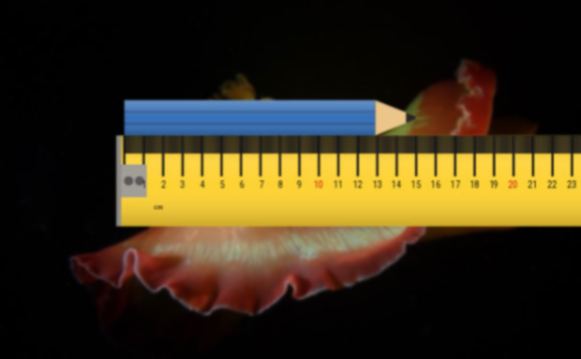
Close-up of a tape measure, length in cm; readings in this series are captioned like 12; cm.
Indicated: 15; cm
